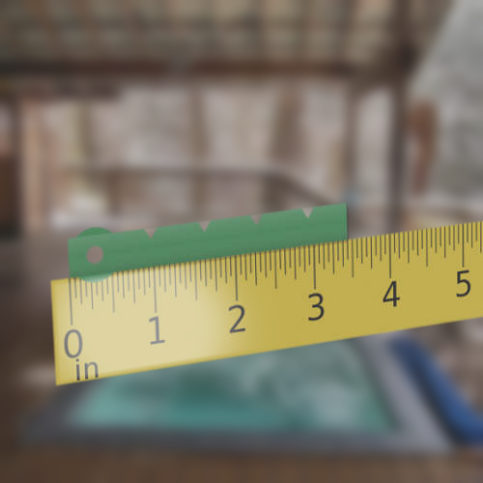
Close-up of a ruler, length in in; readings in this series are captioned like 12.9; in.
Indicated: 3.4375; in
